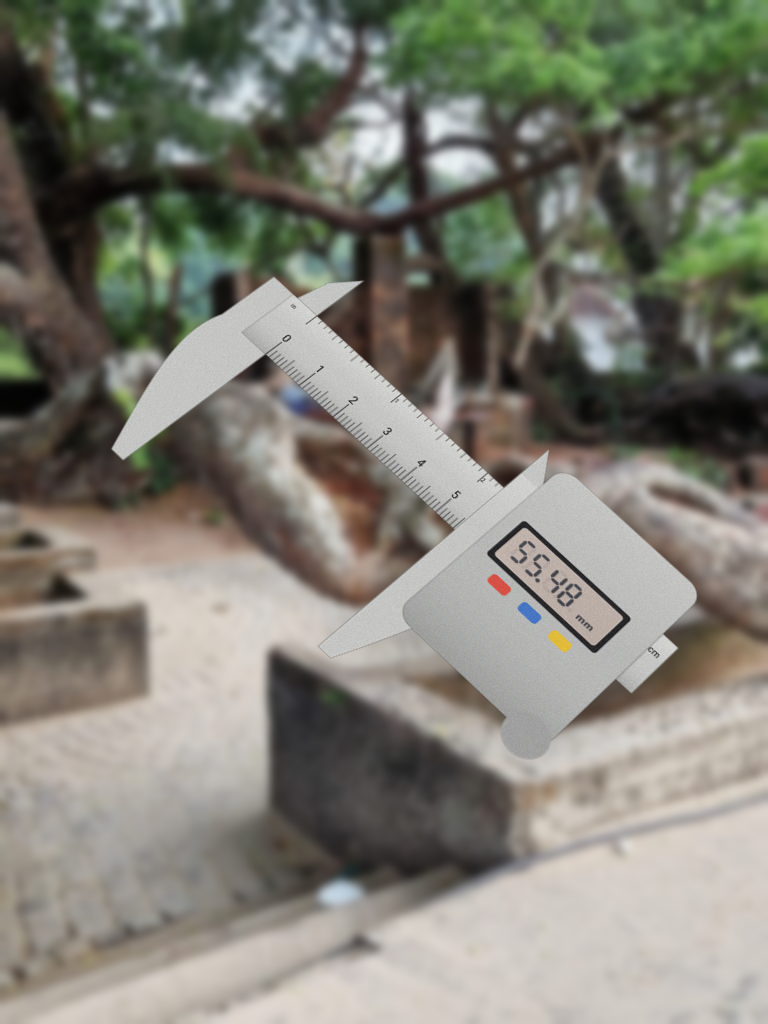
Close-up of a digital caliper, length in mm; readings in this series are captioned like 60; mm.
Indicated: 55.48; mm
